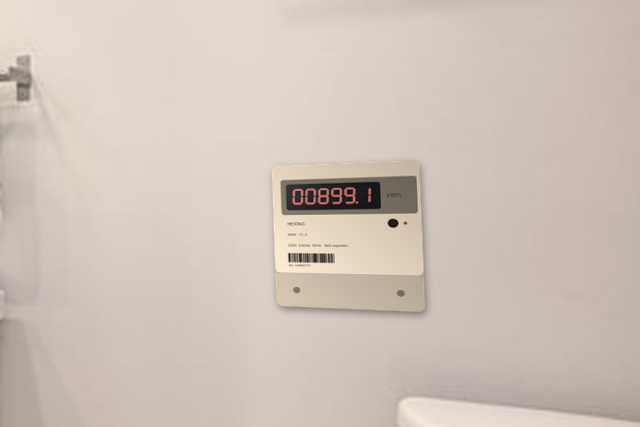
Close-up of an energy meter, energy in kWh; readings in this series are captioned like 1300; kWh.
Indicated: 899.1; kWh
